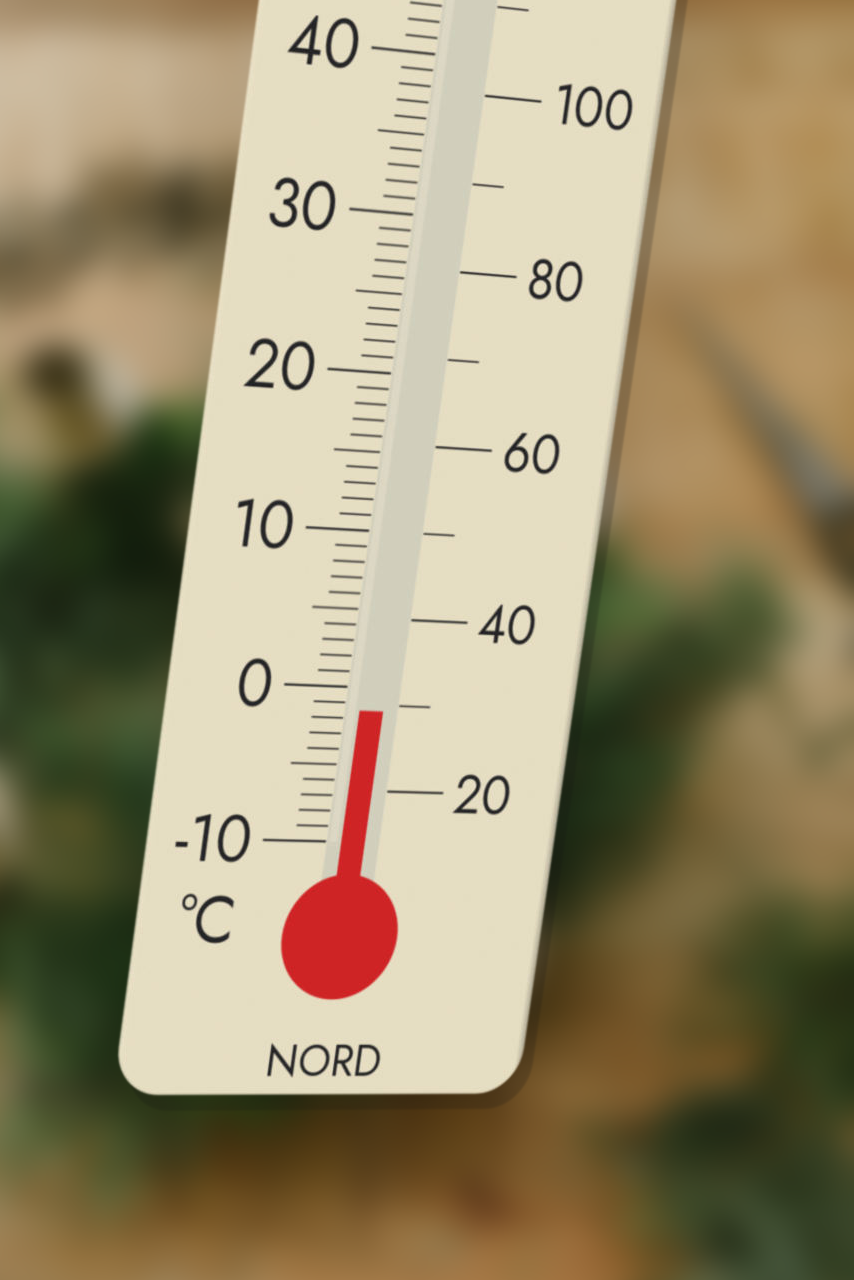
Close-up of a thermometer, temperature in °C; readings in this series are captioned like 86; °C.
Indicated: -1.5; °C
